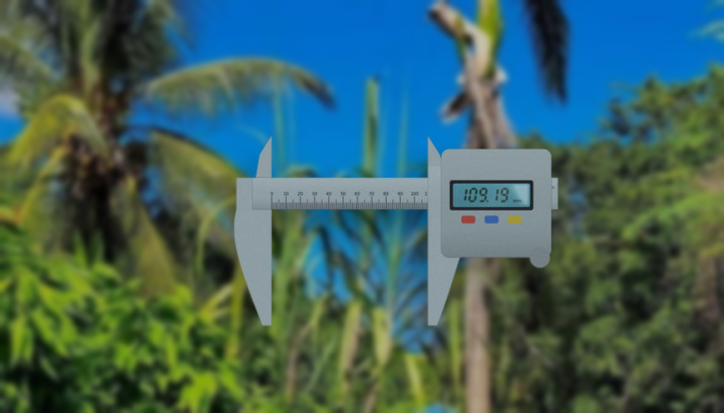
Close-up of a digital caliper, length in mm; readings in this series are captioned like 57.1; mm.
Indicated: 109.19; mm
